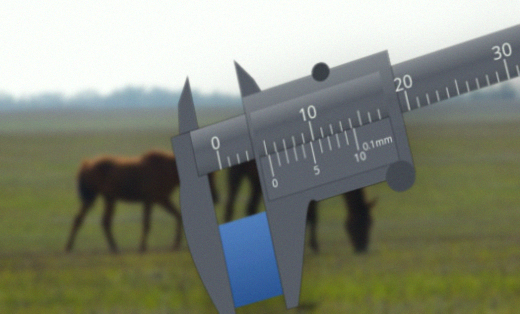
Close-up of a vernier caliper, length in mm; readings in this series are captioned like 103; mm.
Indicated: 5.2; mm
